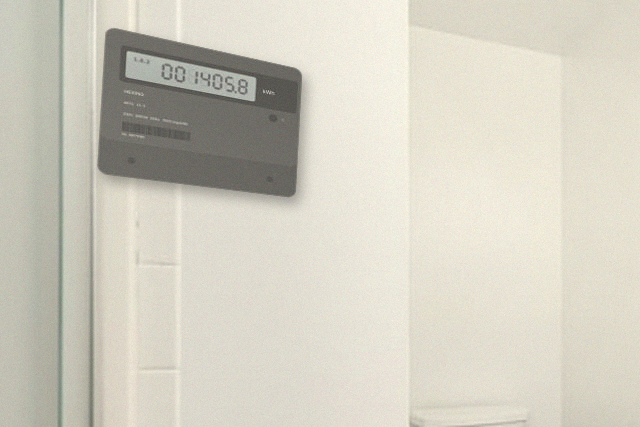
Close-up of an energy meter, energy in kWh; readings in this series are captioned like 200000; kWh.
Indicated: 1405.8; kWh
